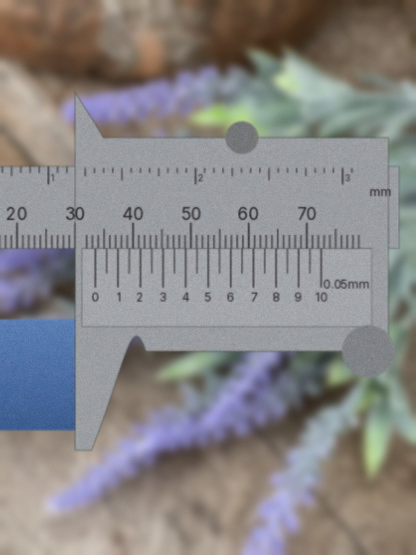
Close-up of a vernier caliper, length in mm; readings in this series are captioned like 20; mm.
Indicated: 33.5; mm
